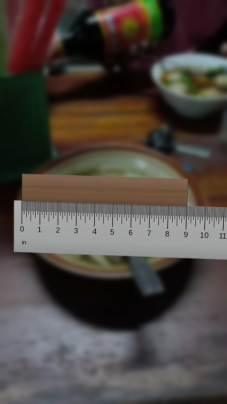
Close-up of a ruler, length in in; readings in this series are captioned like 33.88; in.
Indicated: 9; in
